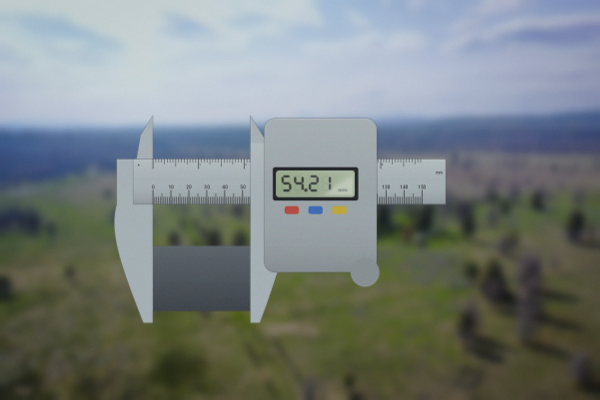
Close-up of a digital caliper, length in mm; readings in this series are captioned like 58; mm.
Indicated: 54.21; mm
